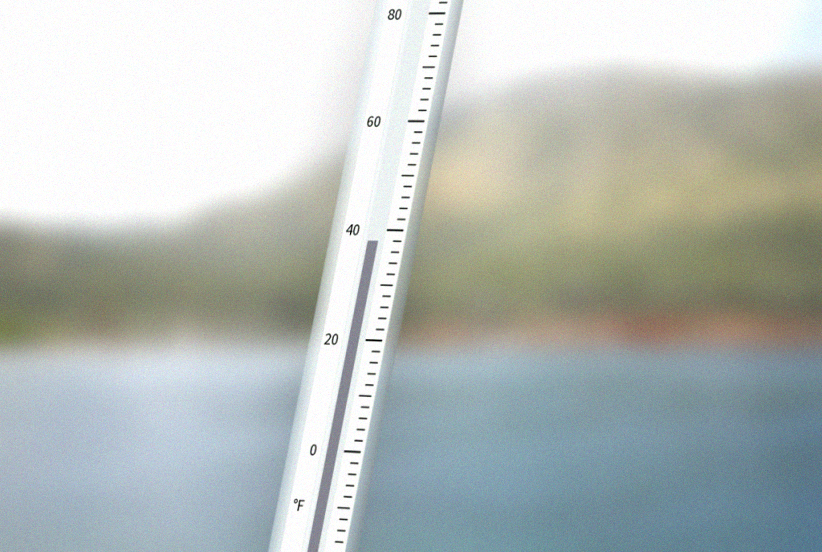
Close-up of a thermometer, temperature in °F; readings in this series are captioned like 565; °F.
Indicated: 38; °F
